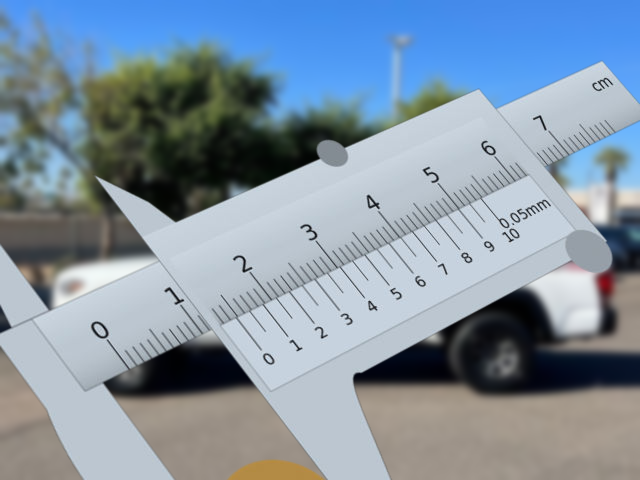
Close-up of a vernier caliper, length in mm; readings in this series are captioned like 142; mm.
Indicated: 14.8; mm
